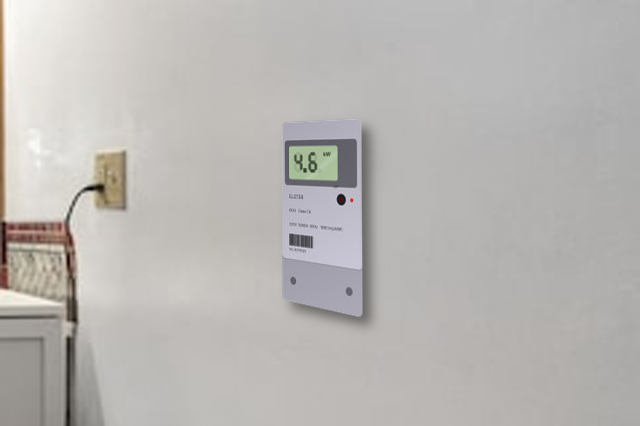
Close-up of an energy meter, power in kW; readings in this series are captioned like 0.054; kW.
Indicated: 4.6; kW
